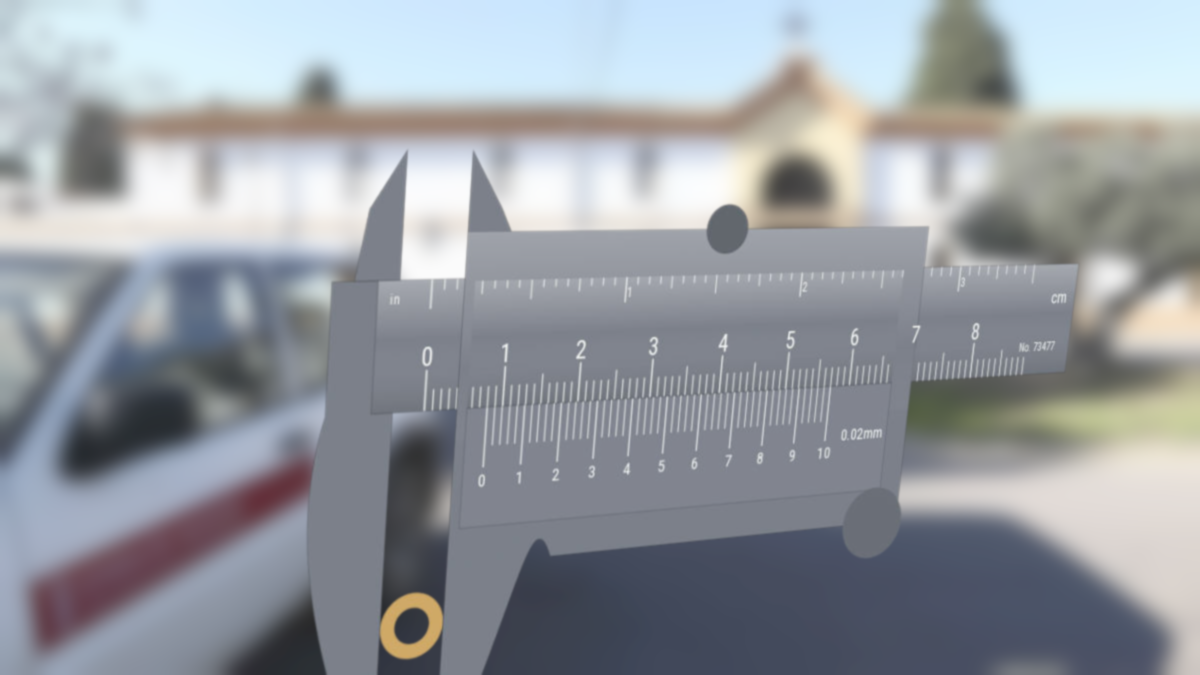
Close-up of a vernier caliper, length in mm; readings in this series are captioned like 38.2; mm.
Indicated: 8.0; mm
